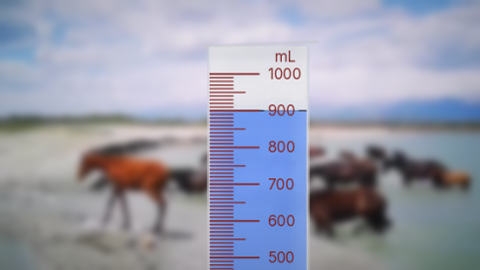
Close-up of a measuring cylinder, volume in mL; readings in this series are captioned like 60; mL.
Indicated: 900; mL
